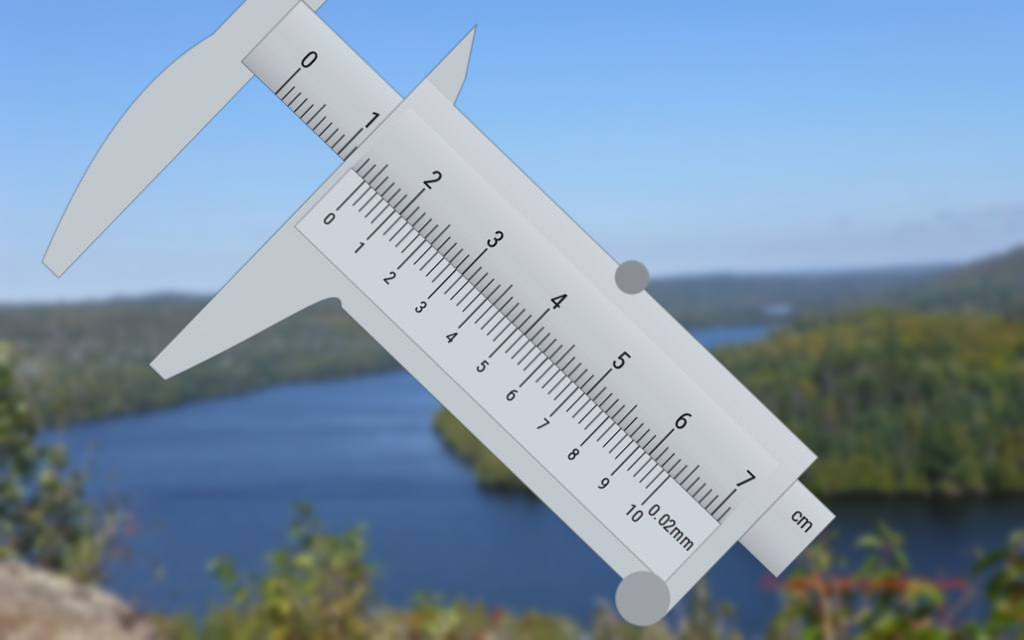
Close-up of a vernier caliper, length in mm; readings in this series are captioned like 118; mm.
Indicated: 14.4; mm
